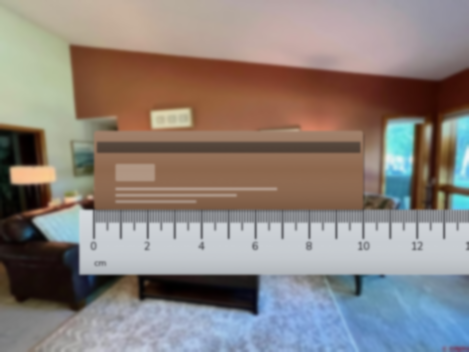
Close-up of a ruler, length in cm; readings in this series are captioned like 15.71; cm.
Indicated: 10; cm
